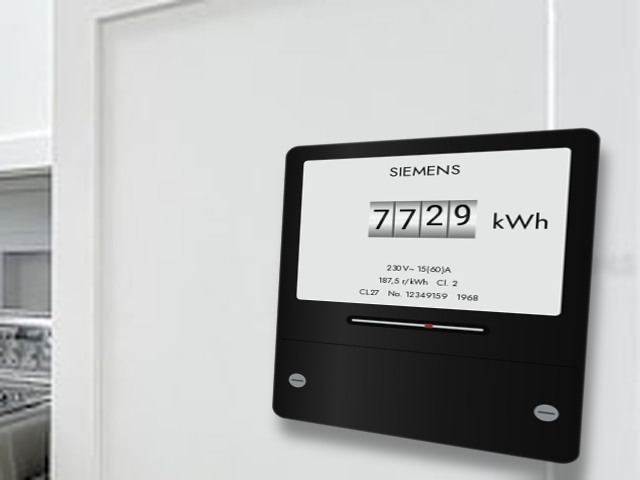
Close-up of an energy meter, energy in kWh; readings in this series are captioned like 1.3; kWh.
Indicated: 7729; kWh
